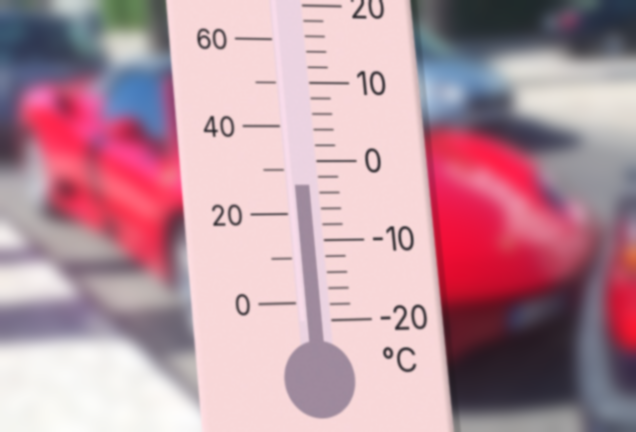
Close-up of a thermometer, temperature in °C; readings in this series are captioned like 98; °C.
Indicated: -3; °C
